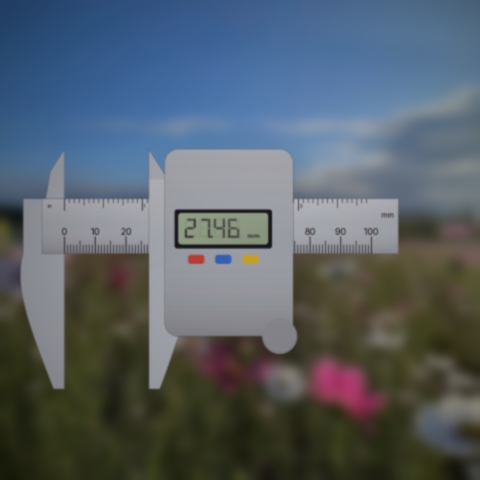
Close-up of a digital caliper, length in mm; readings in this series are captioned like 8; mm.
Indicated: 27.46; mm
